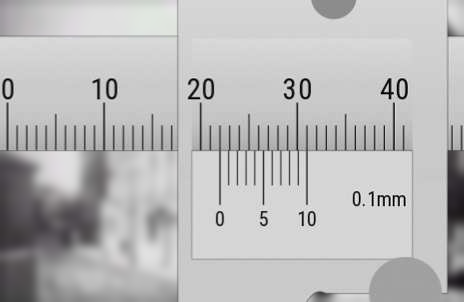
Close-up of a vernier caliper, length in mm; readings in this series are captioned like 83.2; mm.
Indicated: 22.0; mm
